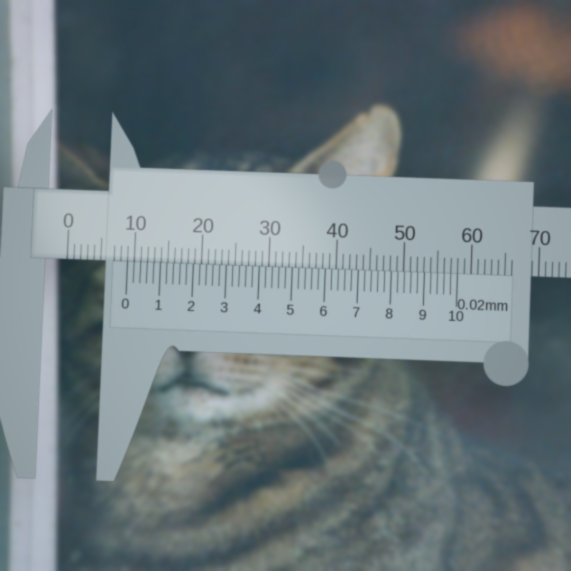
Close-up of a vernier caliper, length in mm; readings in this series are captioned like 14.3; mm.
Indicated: 9.0; mm
